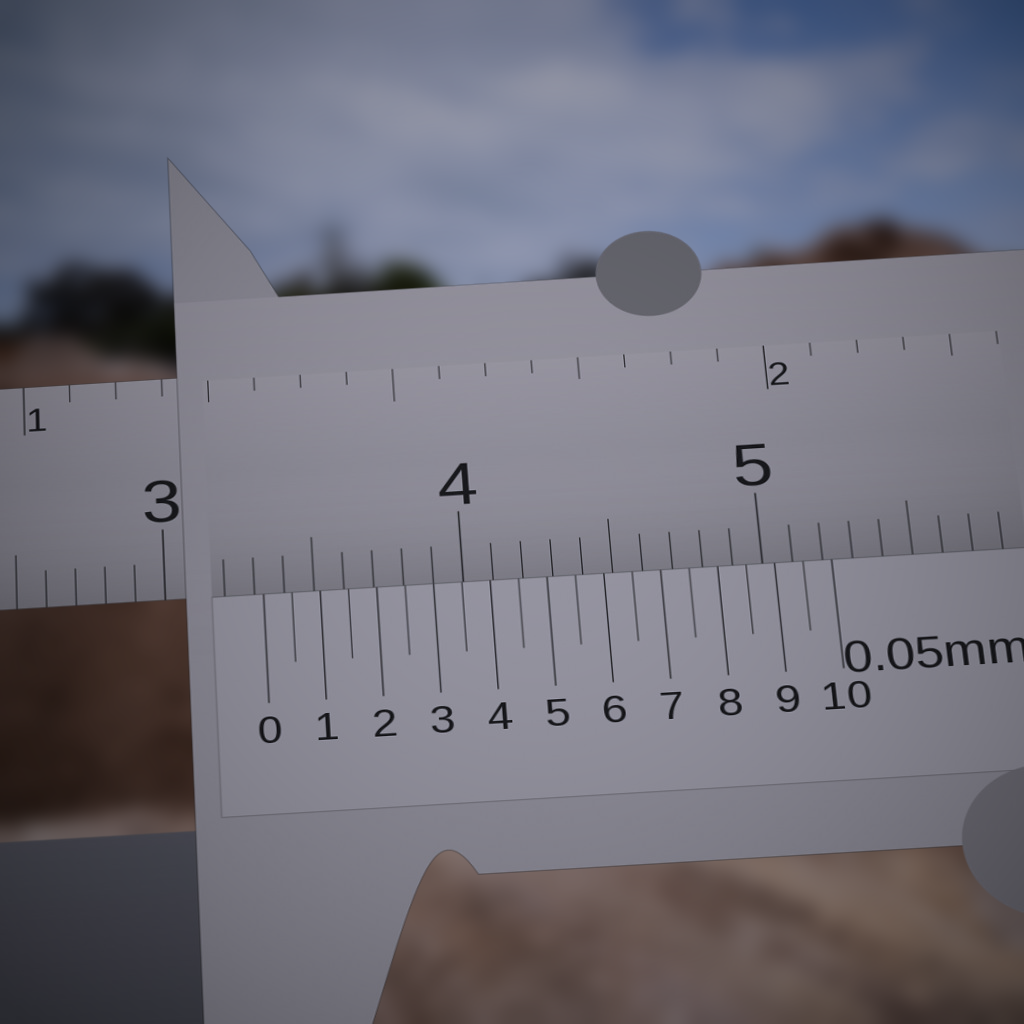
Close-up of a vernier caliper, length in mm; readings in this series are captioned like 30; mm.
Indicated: 33.30; mm
